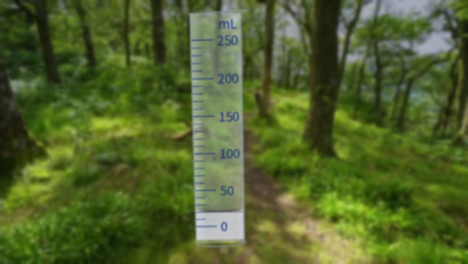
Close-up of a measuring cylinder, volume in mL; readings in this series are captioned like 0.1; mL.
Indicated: 20; mL
